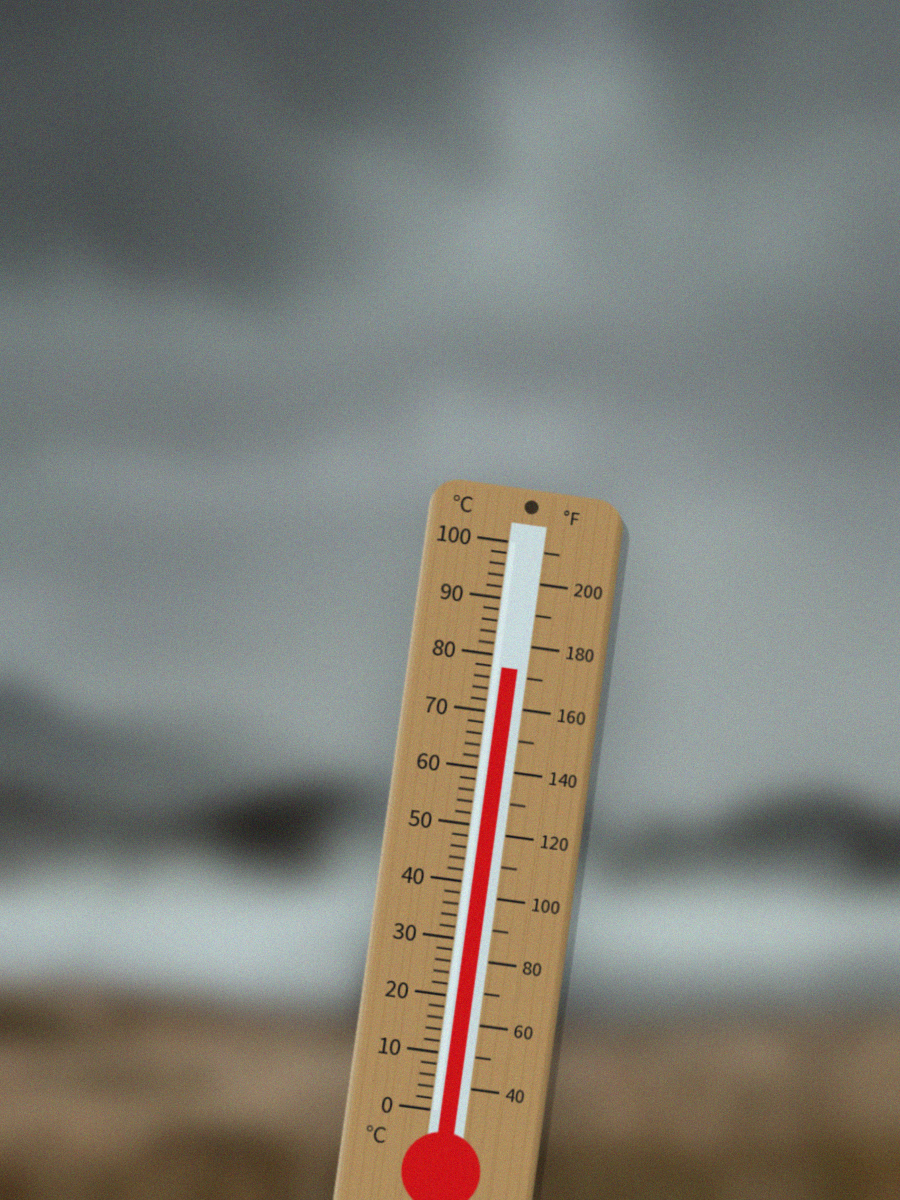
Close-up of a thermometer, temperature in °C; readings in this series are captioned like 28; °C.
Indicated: 78; °C
